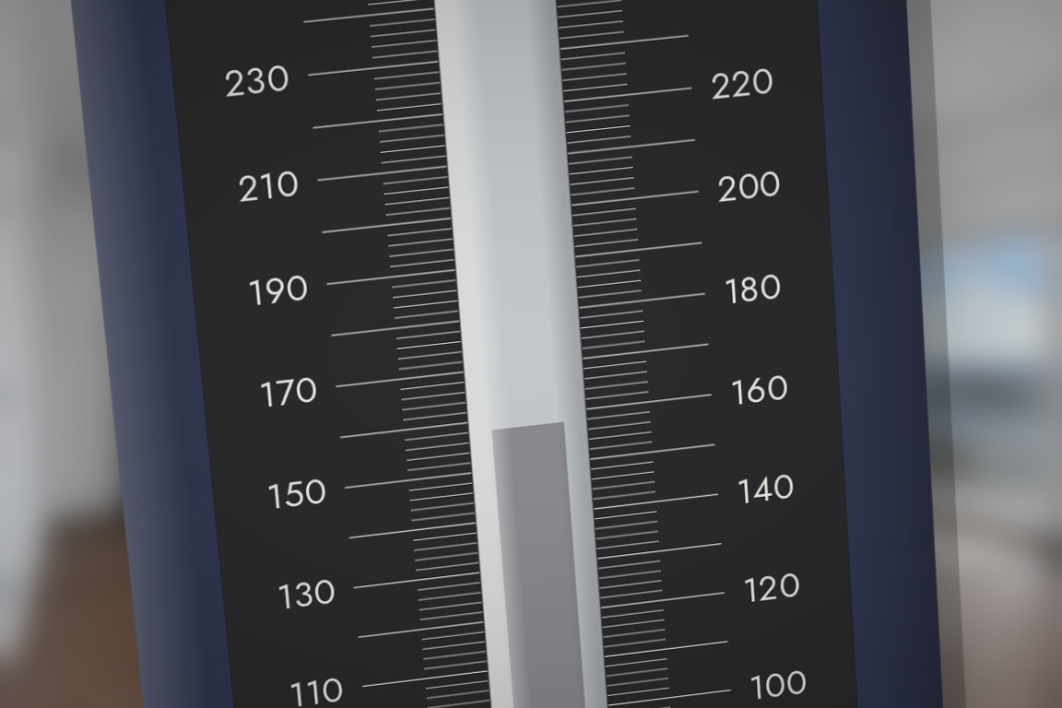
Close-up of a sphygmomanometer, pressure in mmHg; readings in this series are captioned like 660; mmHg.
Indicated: 158; mmHg
